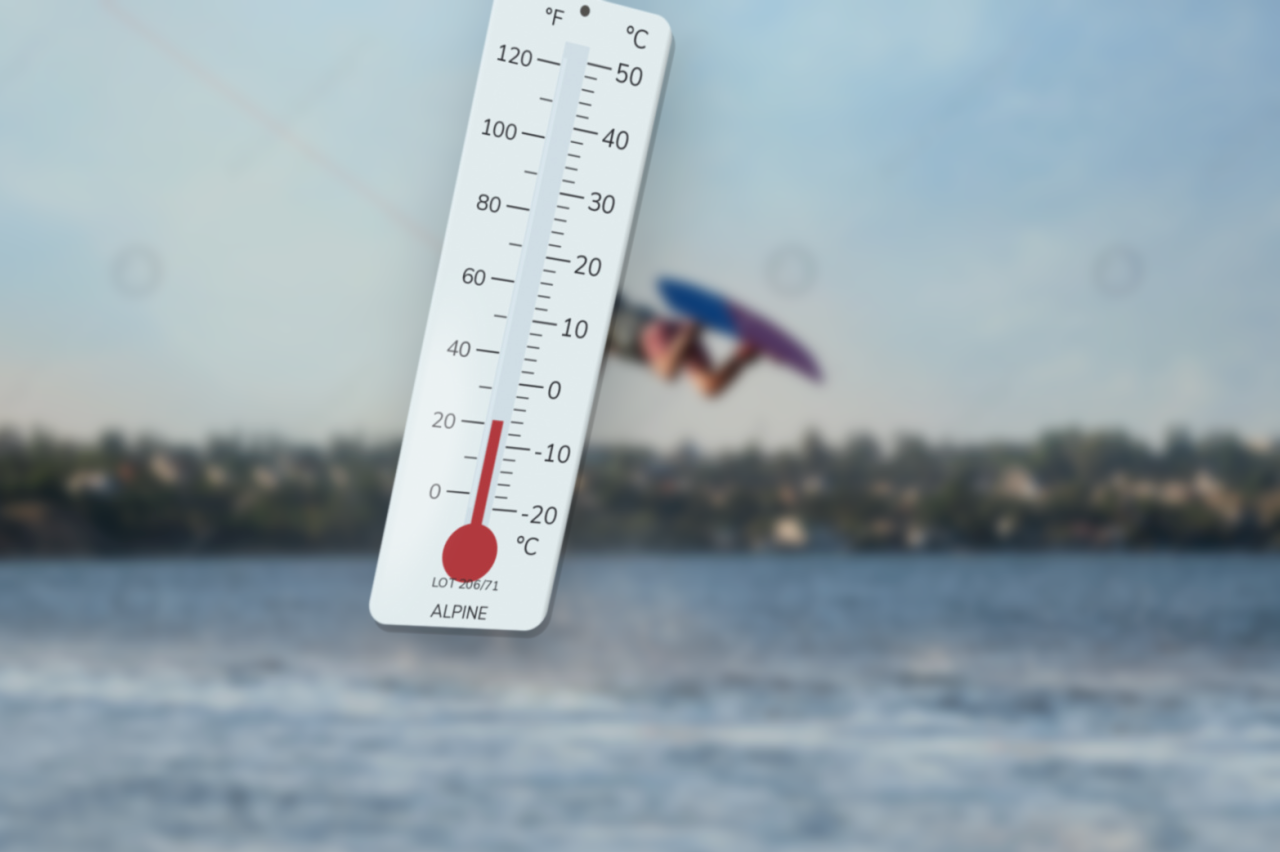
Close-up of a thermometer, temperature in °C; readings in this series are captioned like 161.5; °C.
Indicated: -6; °C
